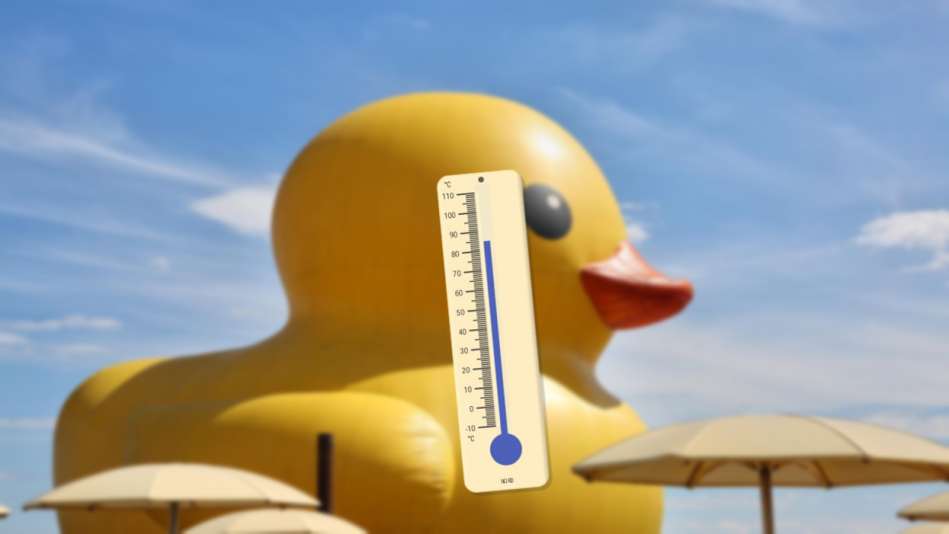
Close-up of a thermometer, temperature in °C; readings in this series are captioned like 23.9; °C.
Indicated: 85; °C
